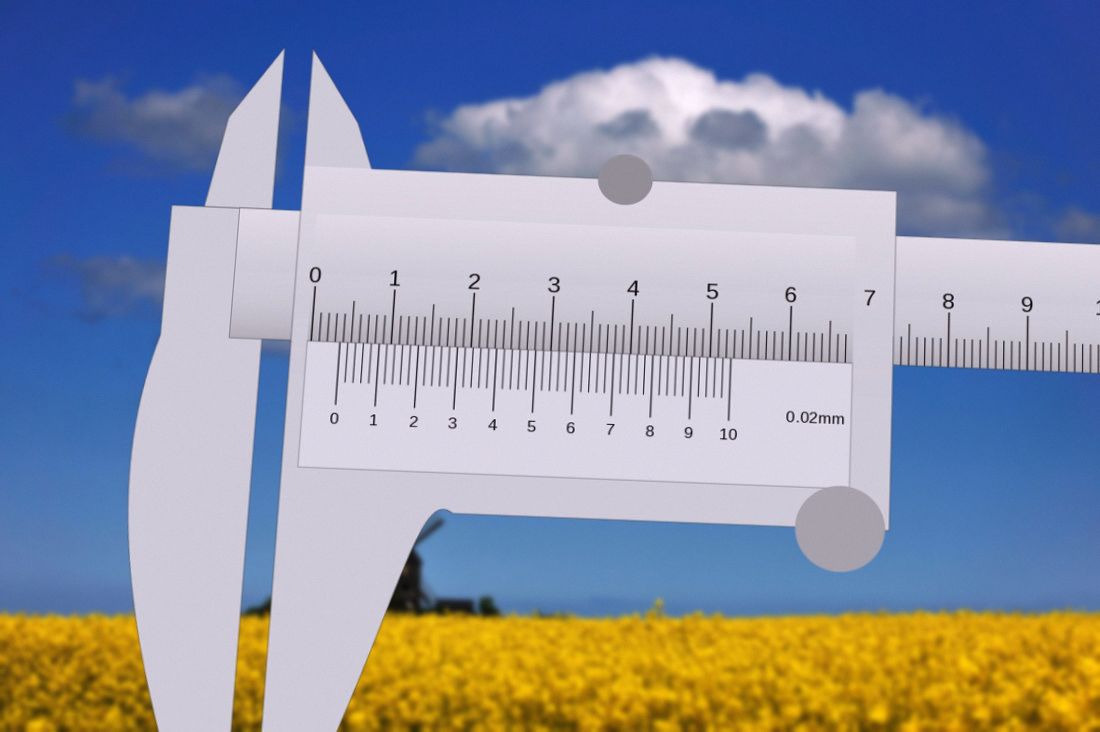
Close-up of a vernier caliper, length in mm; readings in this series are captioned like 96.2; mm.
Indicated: 3.6; mm
